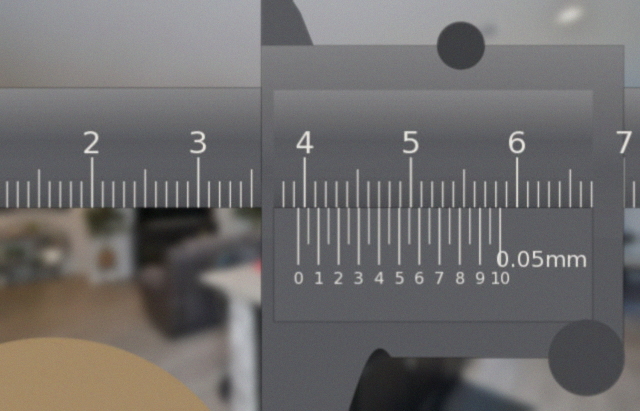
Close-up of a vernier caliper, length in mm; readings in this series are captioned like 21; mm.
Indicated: 39.4; mm
